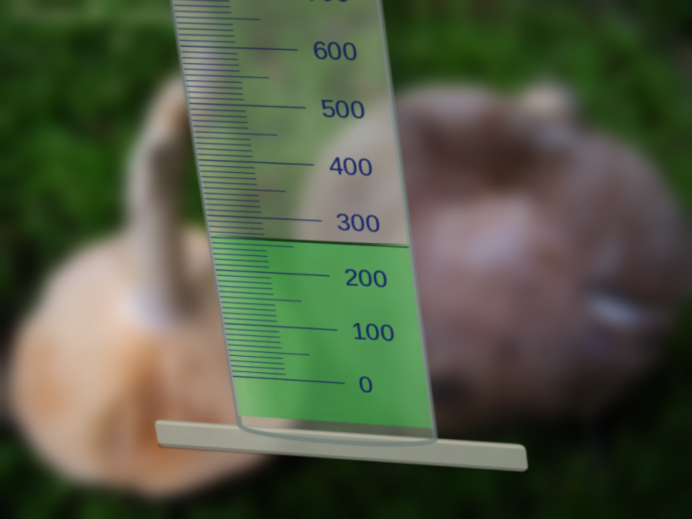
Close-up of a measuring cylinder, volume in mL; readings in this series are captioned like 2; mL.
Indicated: 260; mL
